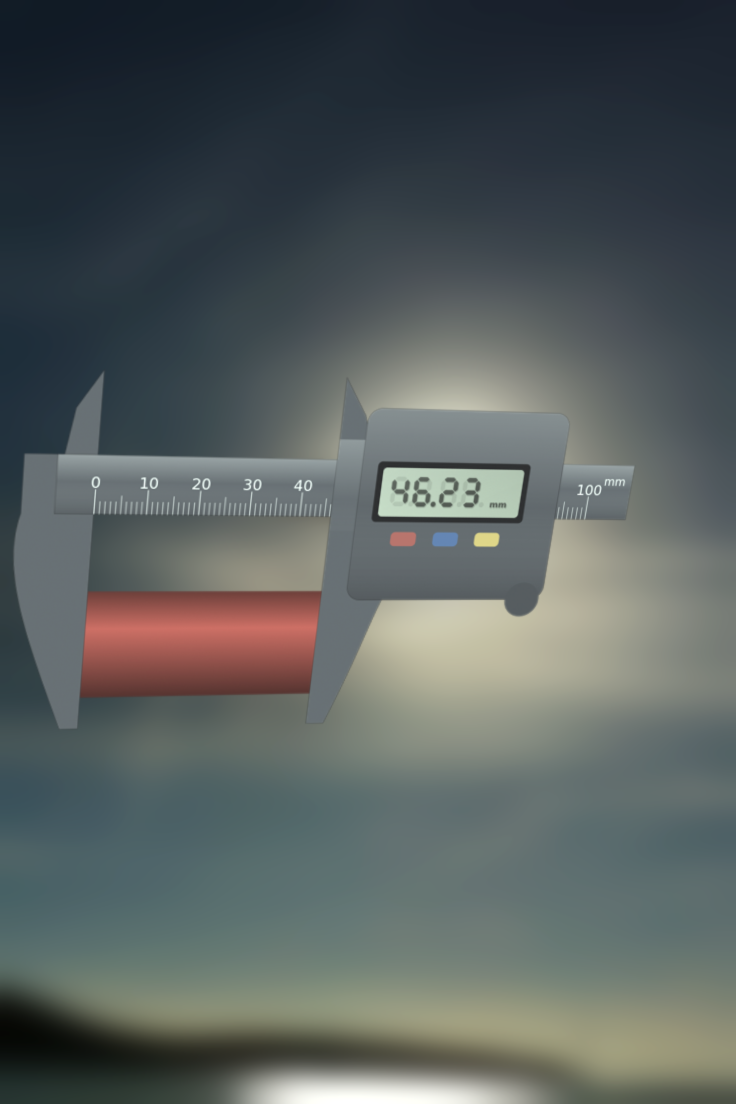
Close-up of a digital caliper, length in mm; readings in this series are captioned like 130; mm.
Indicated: 46.23; mm
